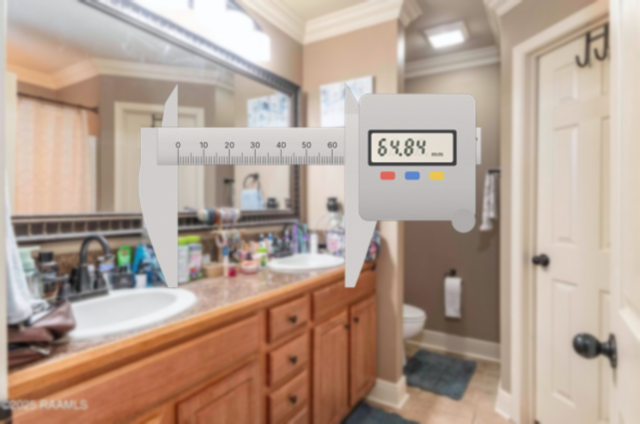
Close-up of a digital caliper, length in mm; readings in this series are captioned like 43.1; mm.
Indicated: 64.84; mm
